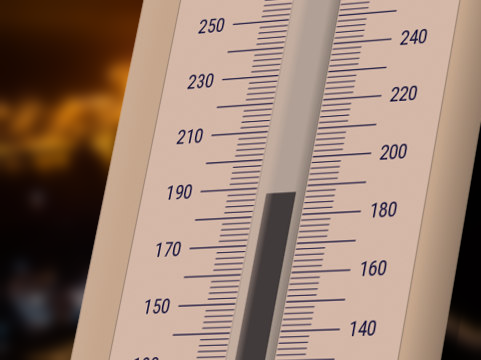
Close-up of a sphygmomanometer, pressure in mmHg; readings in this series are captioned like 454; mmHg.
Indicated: 188; mmHg
